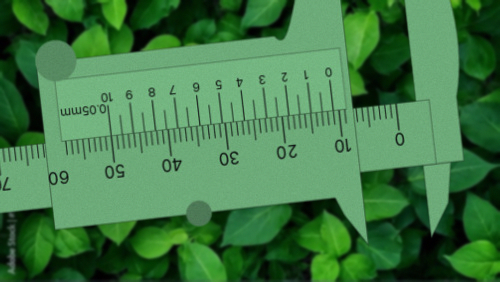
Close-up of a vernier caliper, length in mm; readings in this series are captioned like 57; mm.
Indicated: 11.0; mm
